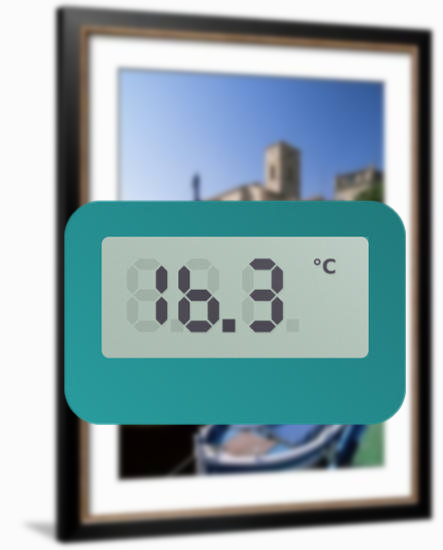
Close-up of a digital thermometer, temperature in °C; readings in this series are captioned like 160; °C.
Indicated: 16.3; °C
